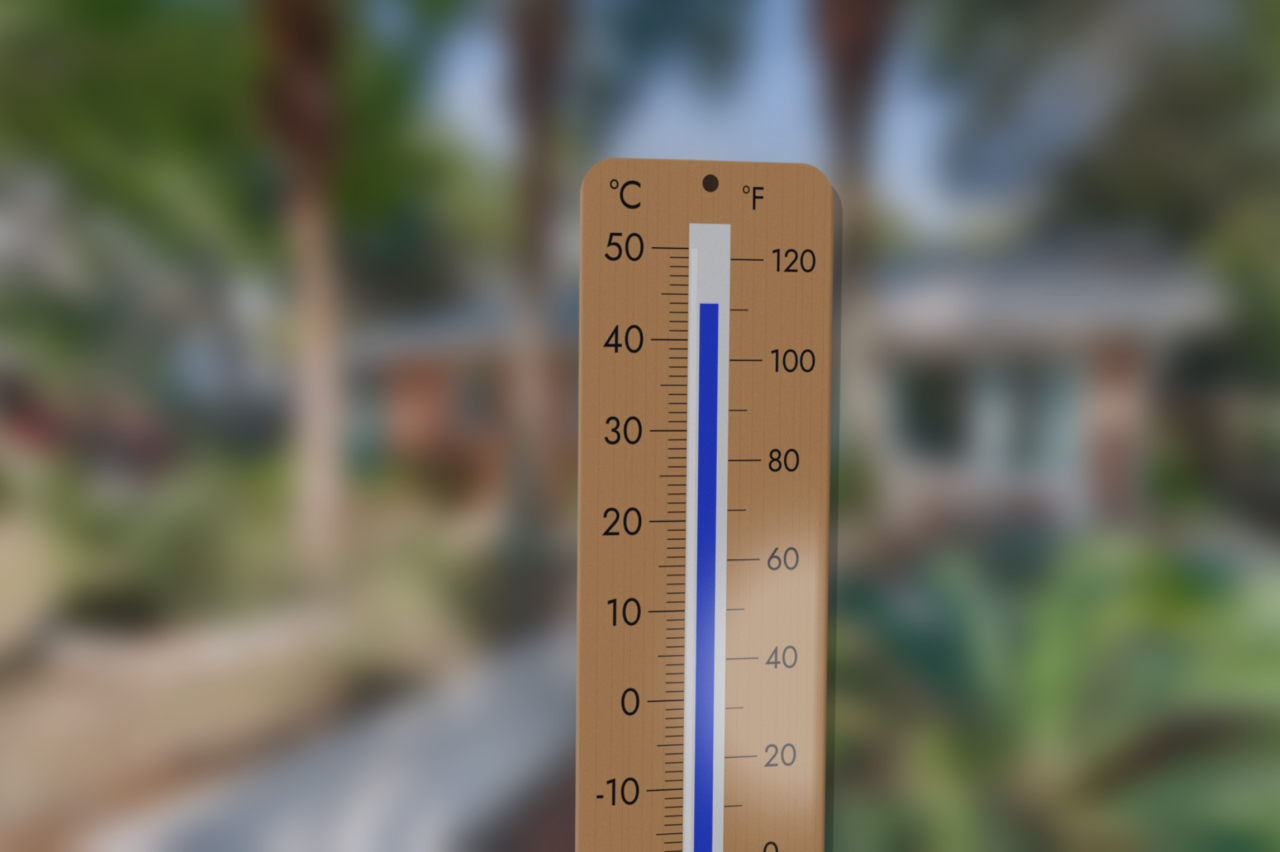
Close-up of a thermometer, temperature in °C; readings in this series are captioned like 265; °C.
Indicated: 44; °C
